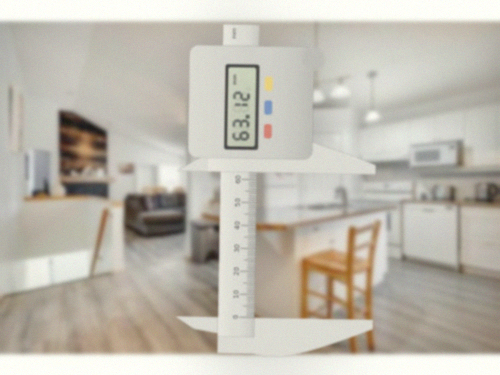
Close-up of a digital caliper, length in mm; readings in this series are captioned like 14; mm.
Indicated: 63.12; mm
